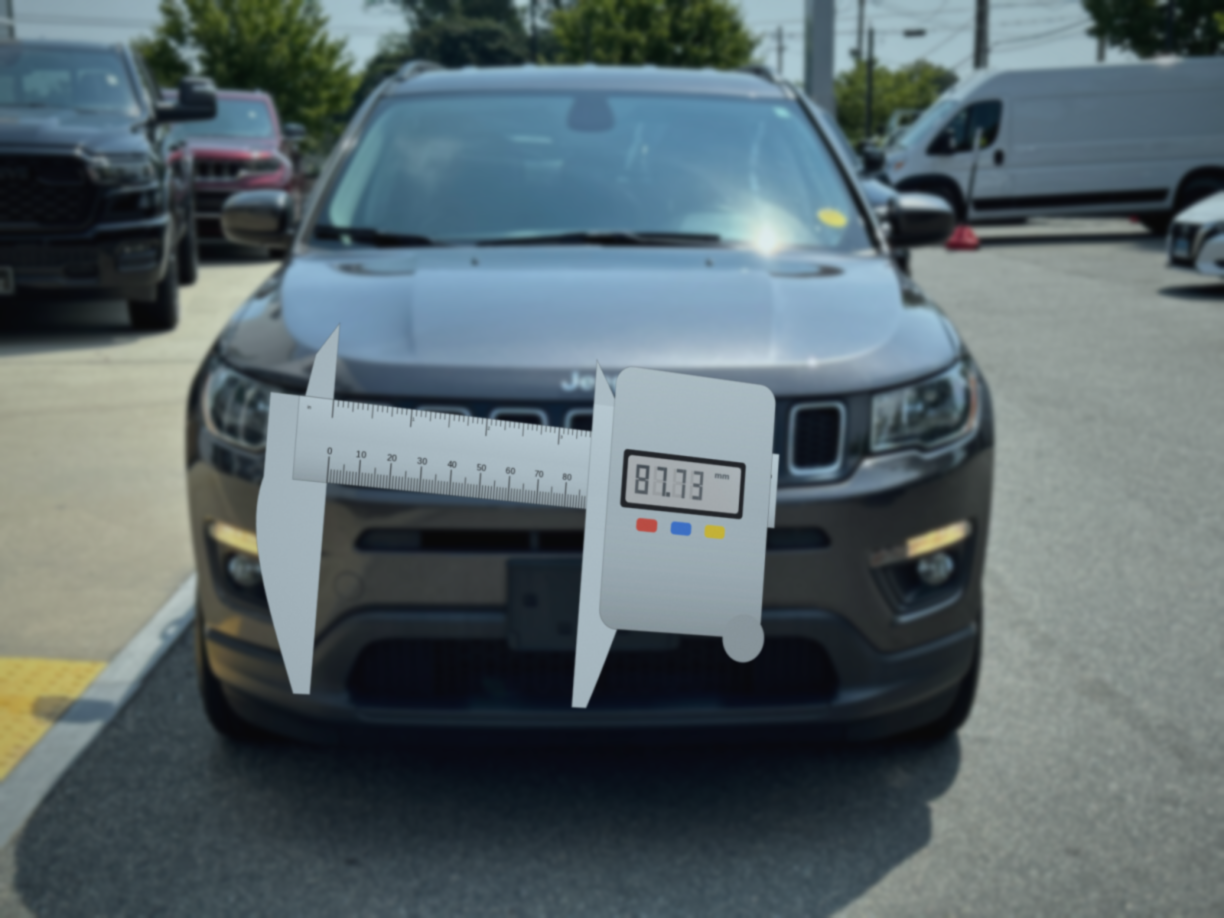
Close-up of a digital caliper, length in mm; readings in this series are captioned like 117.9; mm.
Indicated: 87.73; mm
